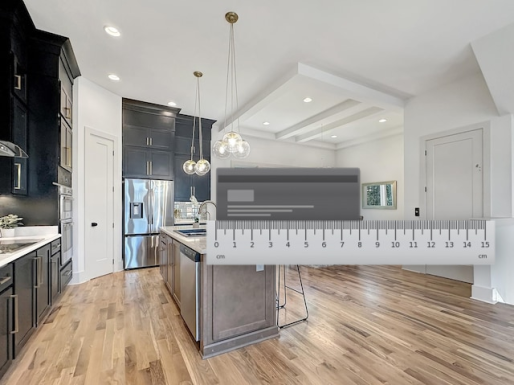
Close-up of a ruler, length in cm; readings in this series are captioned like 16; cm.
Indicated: 8; cm
